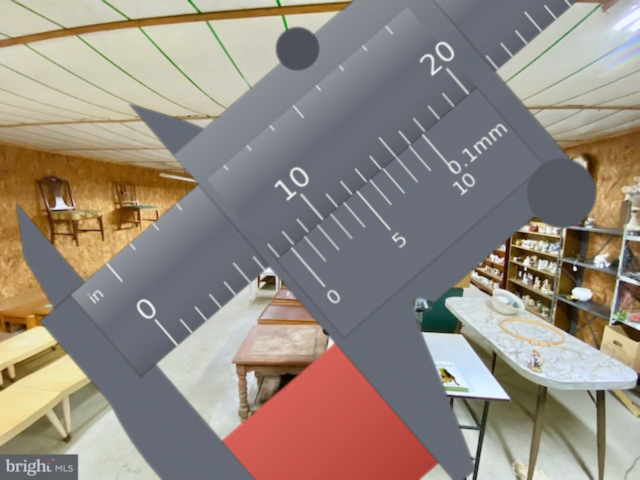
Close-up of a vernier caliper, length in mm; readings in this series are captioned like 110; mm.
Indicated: 7.8; mm
